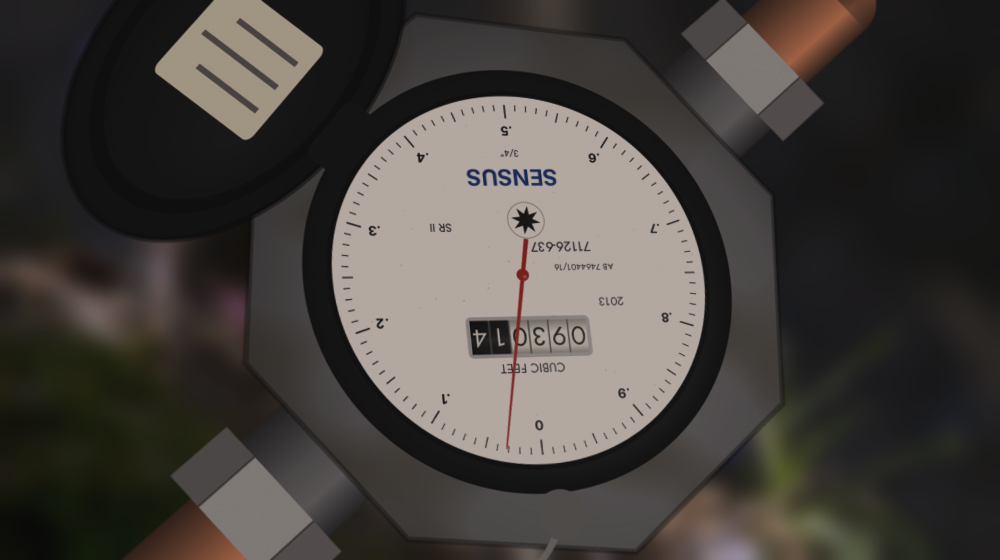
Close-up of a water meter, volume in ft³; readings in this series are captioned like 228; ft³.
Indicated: 93014.03; ft³
